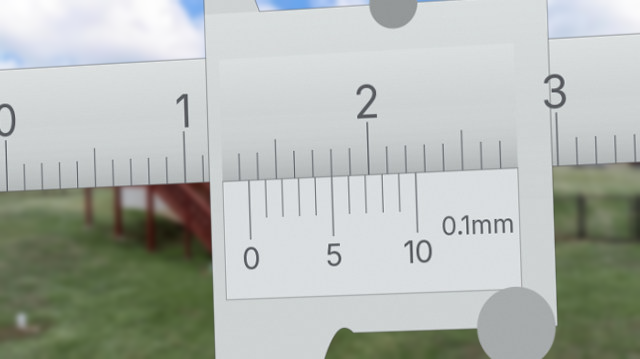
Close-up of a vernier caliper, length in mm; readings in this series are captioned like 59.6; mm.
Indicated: 13.5; mm
